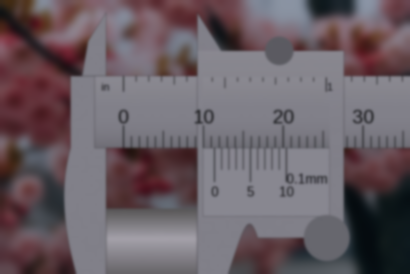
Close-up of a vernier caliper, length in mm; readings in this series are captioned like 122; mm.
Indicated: 11.4; mm
